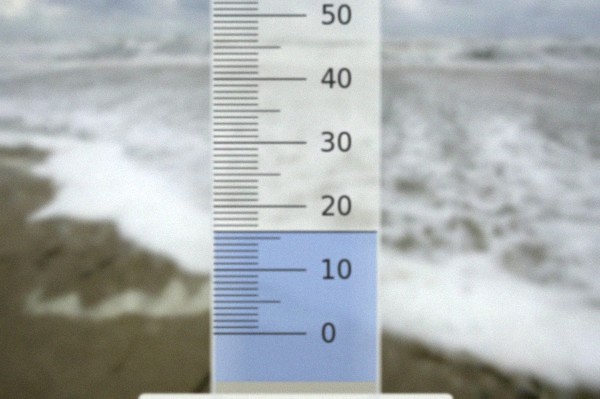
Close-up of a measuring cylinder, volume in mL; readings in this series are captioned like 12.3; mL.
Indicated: 16; mL
